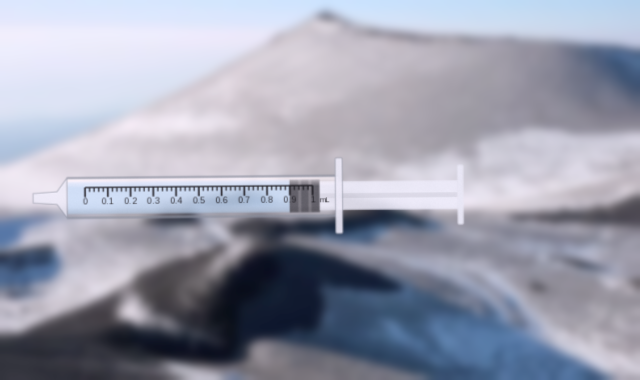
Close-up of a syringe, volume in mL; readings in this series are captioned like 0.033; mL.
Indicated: 0.9; mL
